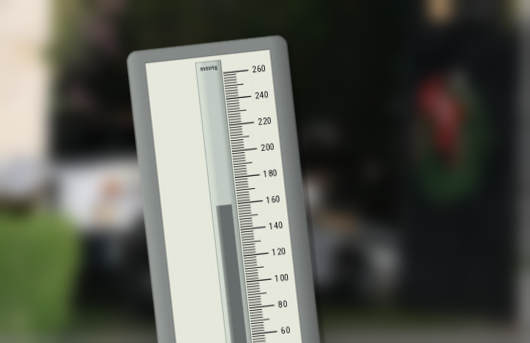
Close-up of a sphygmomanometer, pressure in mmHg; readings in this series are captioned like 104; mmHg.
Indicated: 160; mmHg
